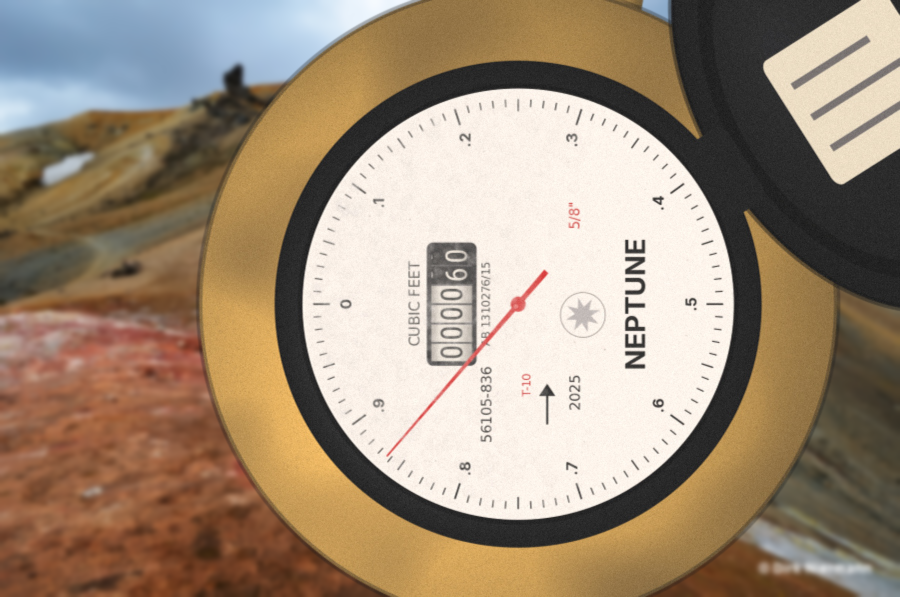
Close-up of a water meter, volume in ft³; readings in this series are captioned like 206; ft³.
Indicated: 59.86; ft³
